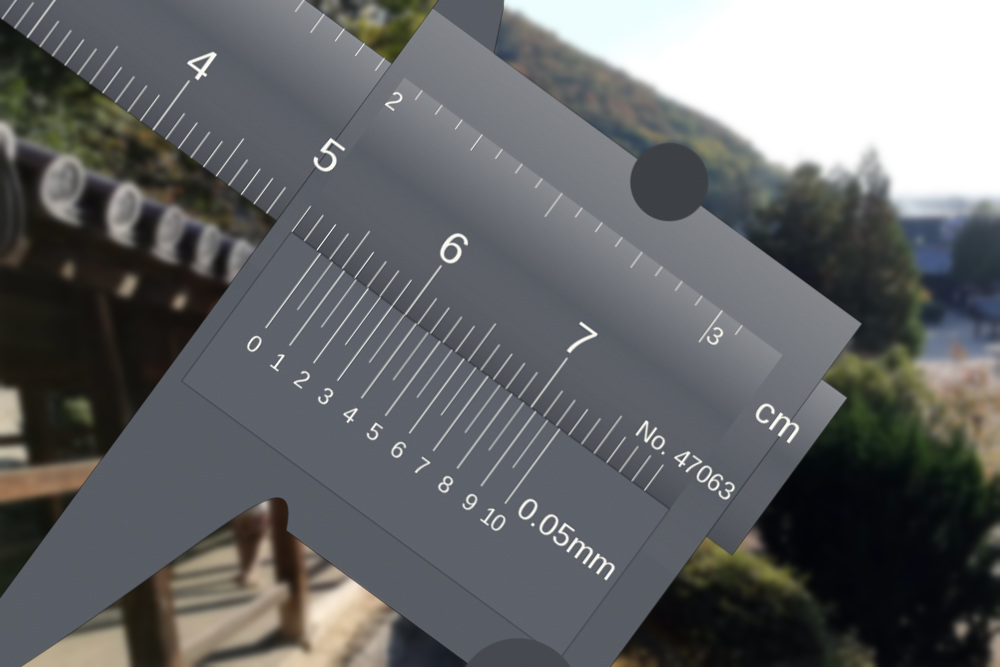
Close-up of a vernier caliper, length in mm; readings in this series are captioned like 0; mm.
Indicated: 53.3; mm
